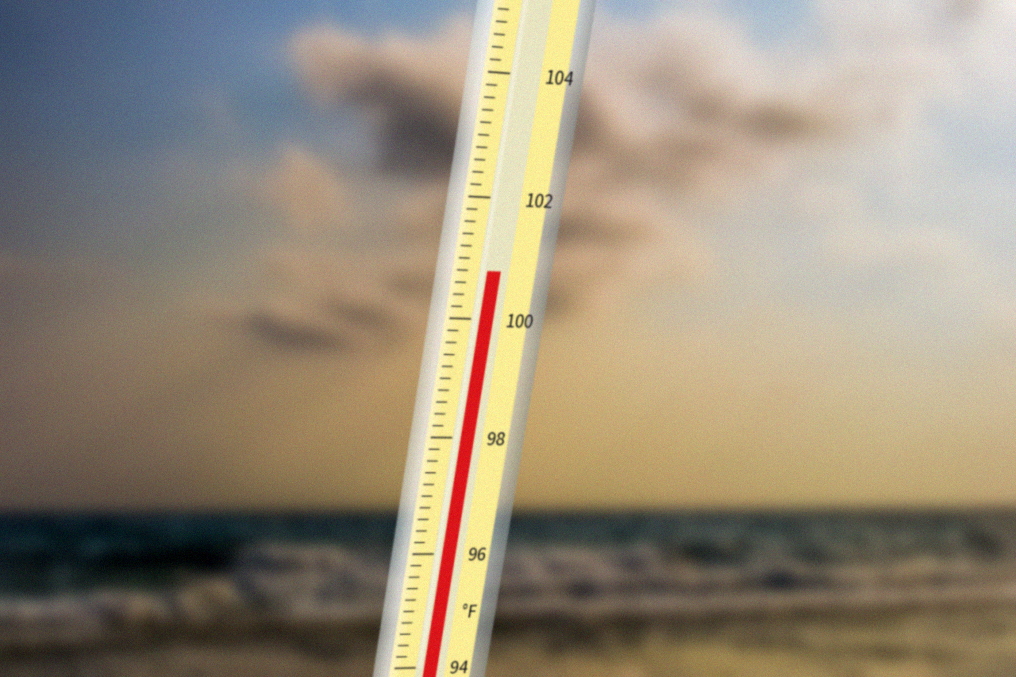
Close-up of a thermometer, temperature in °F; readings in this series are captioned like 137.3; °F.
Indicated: 100.8; °F
